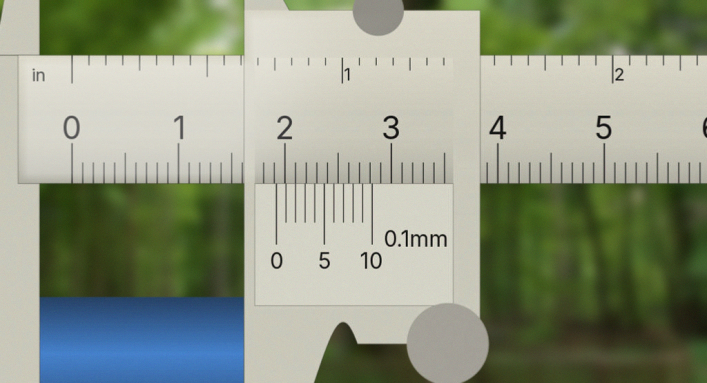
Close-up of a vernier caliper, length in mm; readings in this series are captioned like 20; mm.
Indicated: 19.2; mm
